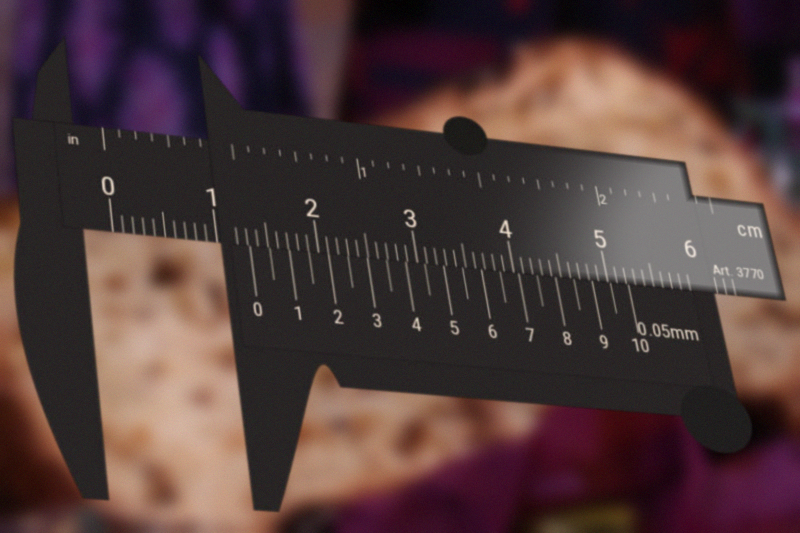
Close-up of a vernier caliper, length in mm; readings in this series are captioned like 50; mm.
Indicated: 13.2; mm
